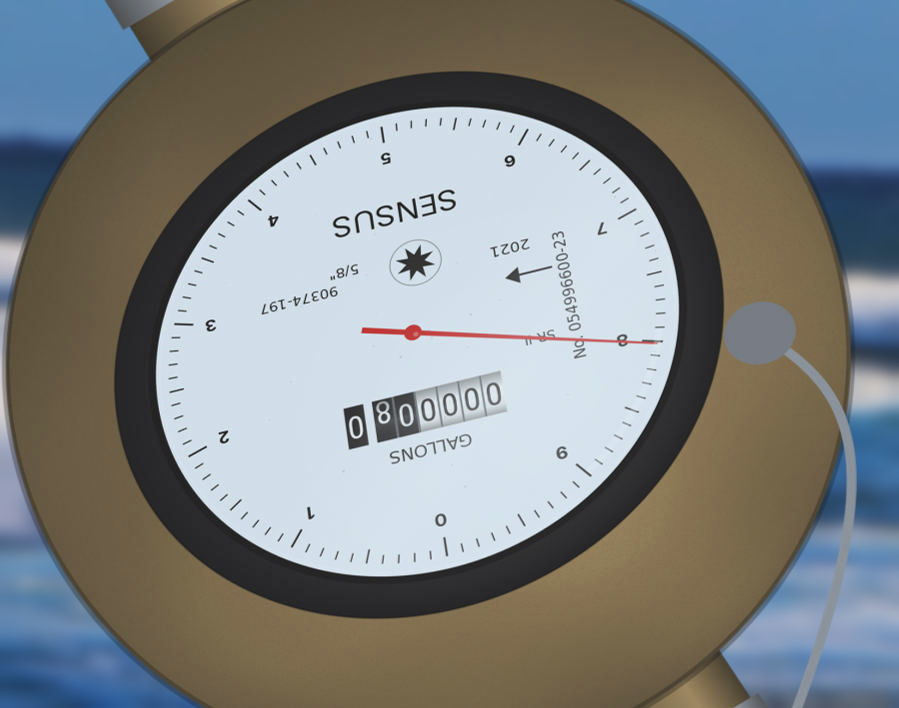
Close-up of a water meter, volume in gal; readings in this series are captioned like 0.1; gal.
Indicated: 78.0; gal
